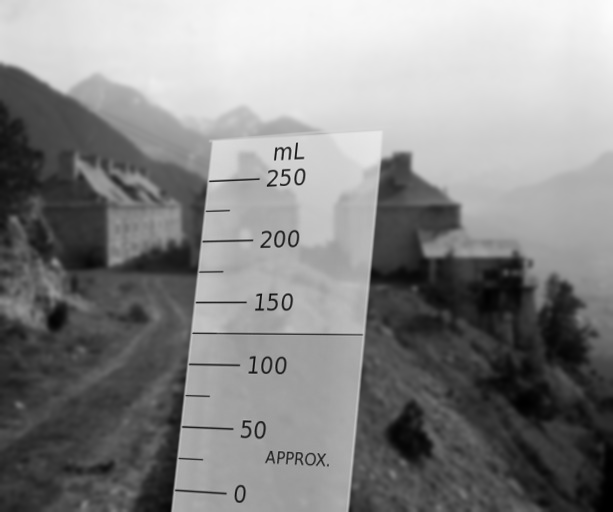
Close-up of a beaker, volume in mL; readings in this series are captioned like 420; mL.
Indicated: 125; mL
